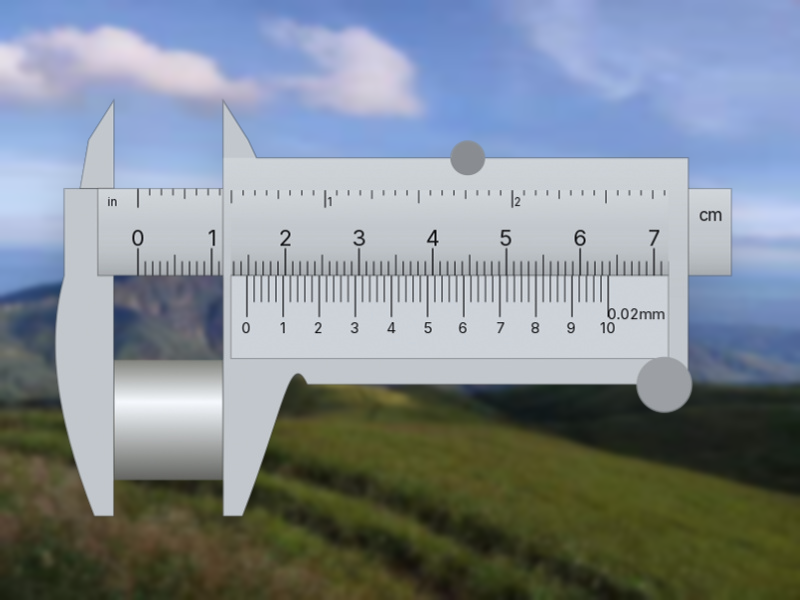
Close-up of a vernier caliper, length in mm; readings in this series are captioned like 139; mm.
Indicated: 14.8; mm
